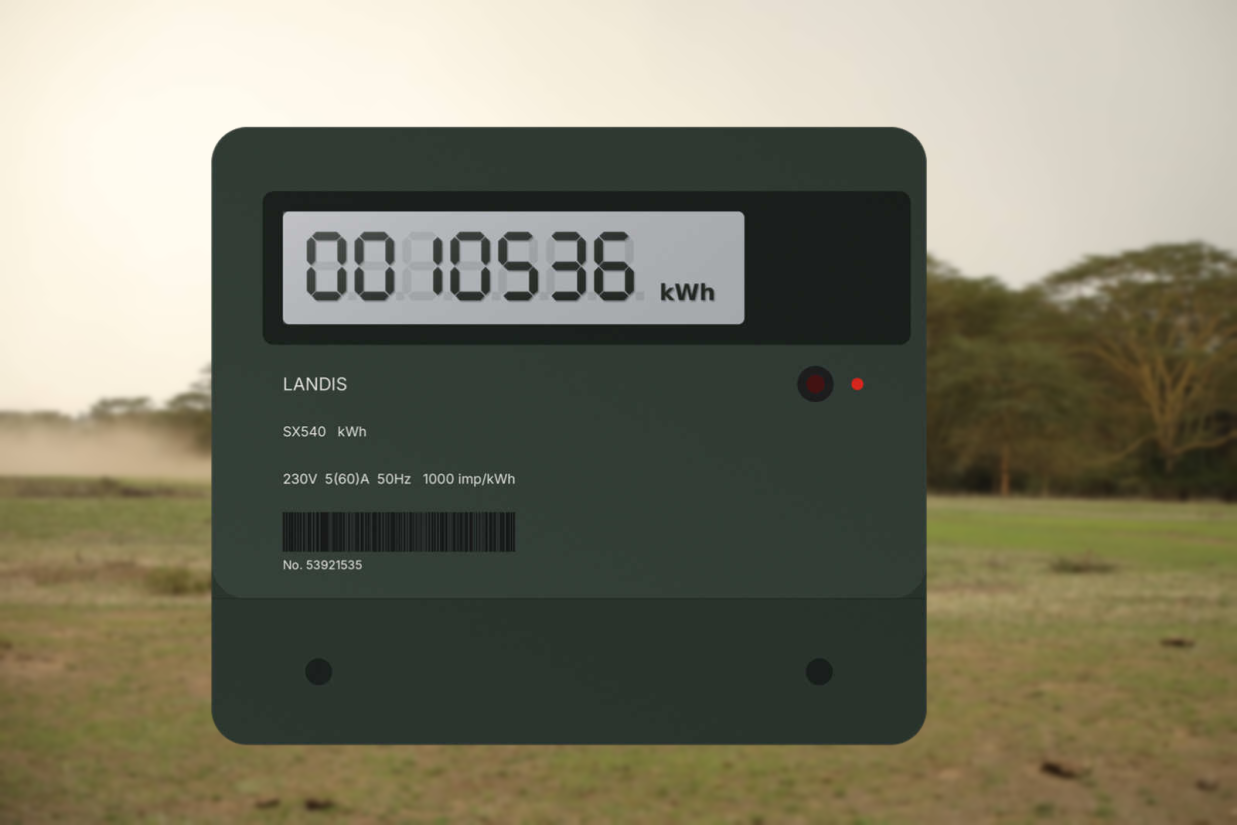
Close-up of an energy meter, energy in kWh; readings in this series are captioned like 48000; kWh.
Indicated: 10536; kWh
